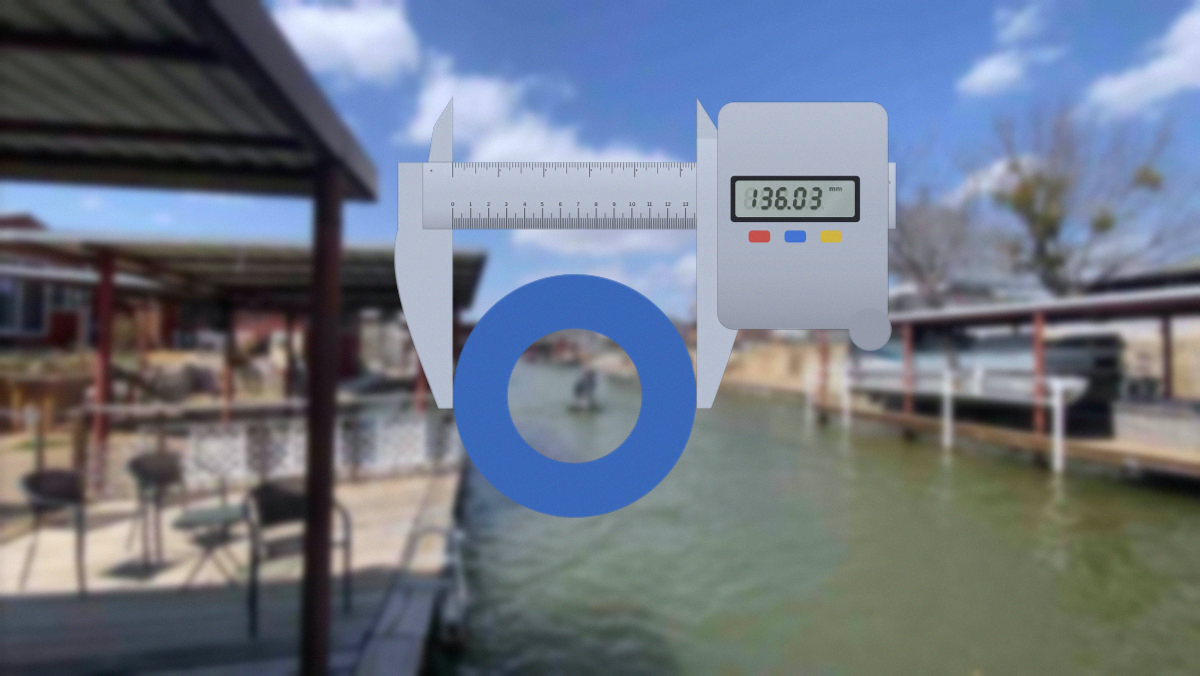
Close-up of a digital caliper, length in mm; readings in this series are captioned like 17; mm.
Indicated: 136.03; mm
